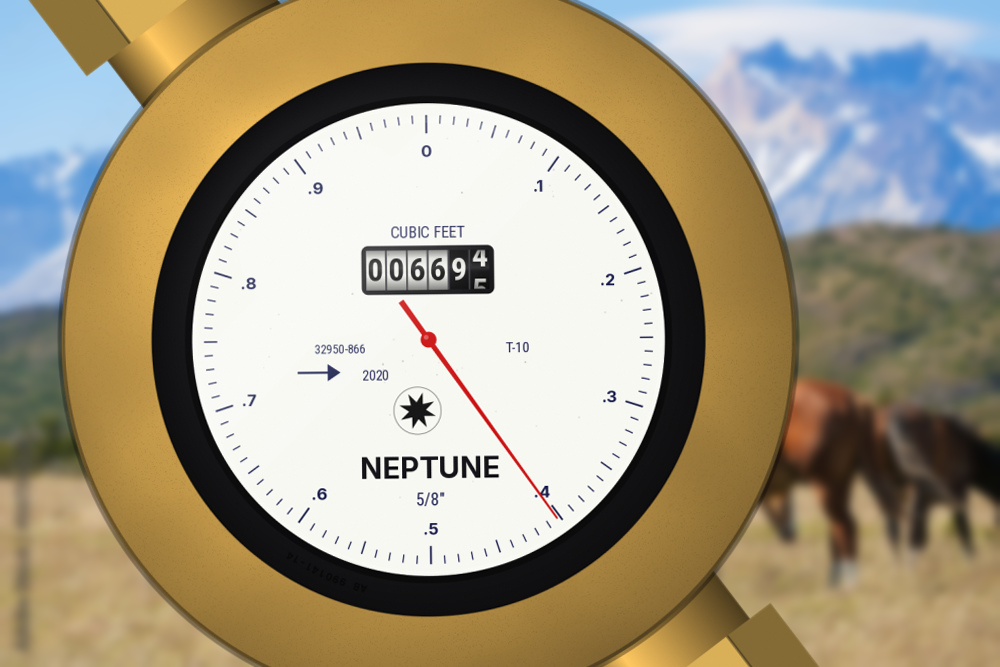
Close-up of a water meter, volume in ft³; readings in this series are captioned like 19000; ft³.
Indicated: 6694.40; ft³
